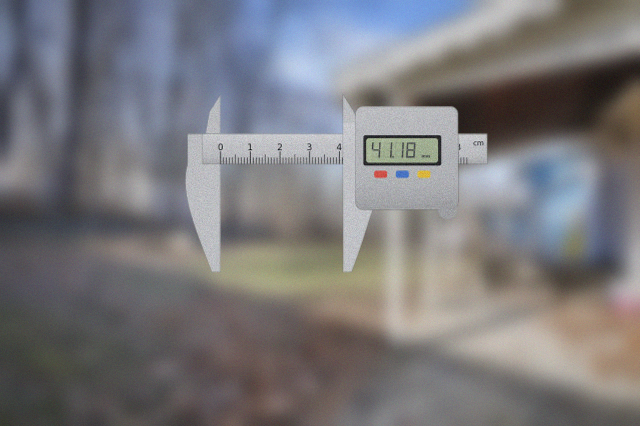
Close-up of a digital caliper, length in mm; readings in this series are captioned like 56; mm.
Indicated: 41.18; mm
